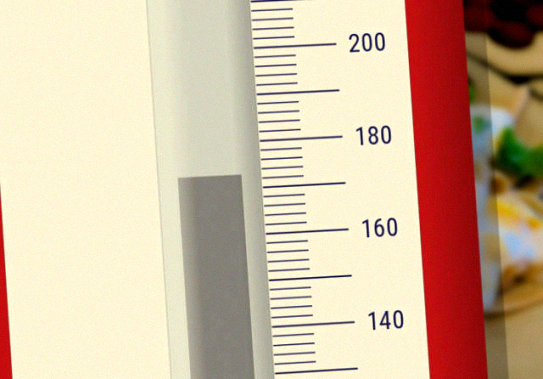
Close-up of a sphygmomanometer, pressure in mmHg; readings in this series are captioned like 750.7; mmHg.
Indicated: 173; mmHg
